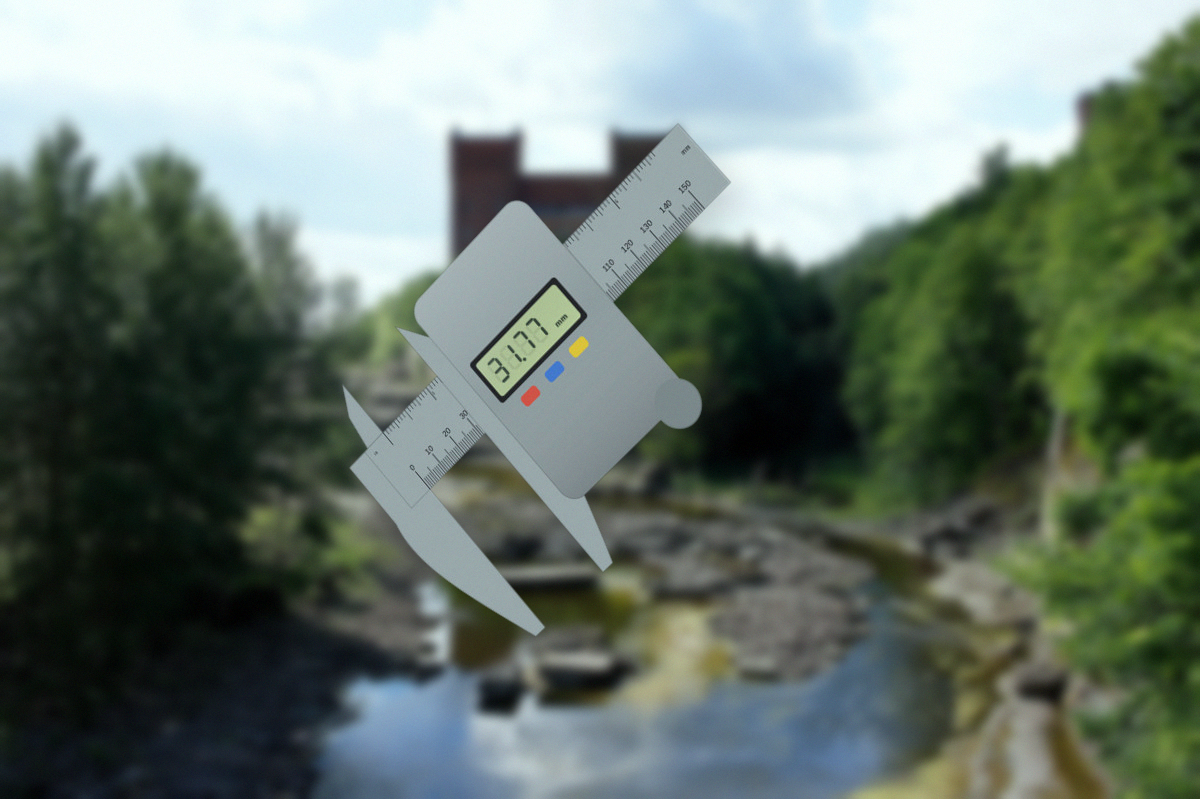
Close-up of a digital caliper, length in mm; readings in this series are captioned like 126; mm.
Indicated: 31.77; mm
